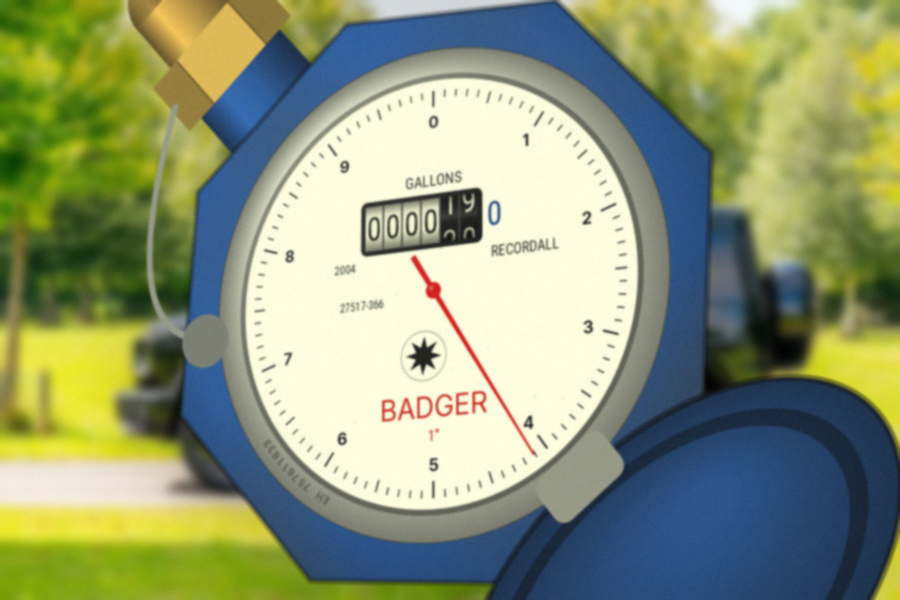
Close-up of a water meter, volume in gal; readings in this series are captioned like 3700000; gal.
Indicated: 194.1; gal
